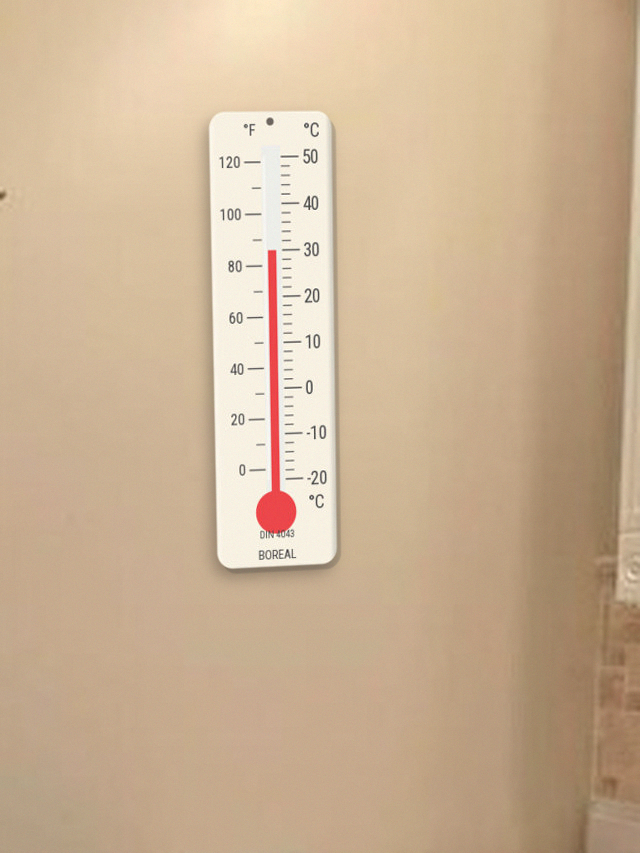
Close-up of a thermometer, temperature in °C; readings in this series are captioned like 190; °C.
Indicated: 30; °C
